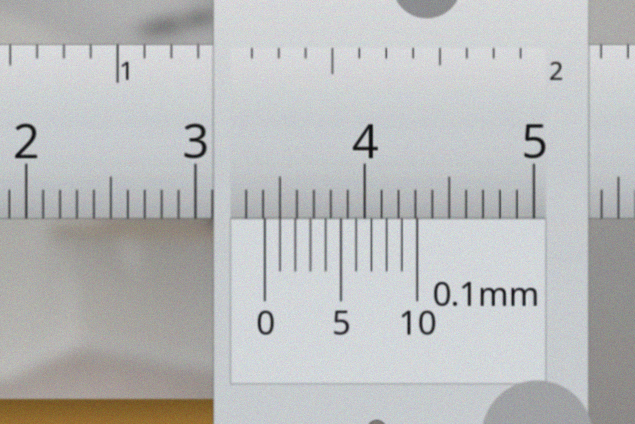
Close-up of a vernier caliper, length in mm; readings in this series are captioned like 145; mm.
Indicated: 34.1; mm
